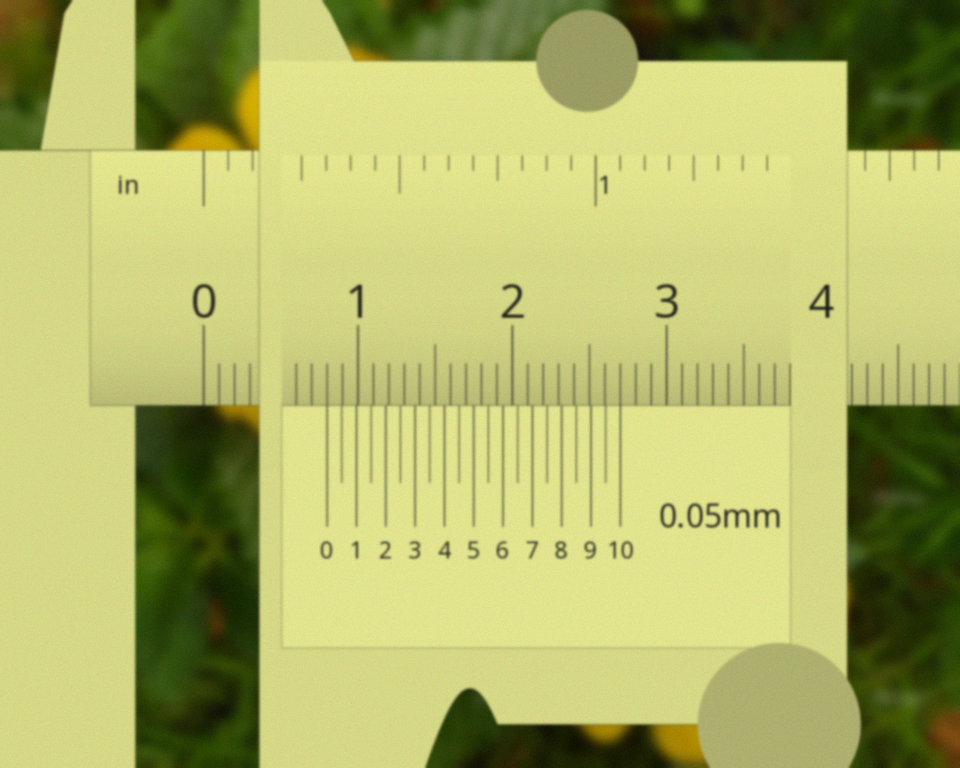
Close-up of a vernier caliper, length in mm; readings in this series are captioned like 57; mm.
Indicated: 8.0; mm
